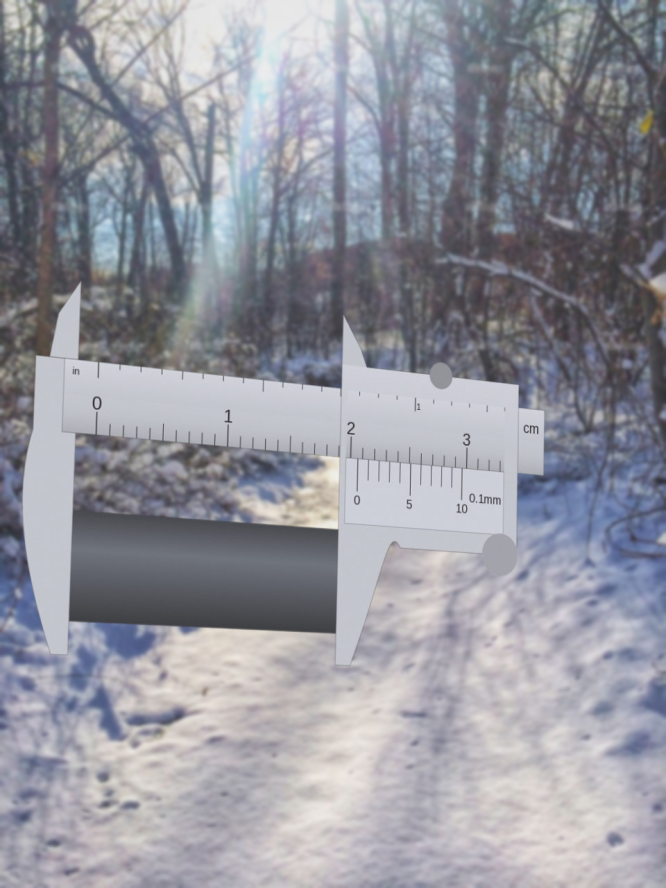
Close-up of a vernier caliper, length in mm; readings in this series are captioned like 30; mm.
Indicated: 20.6; mm
